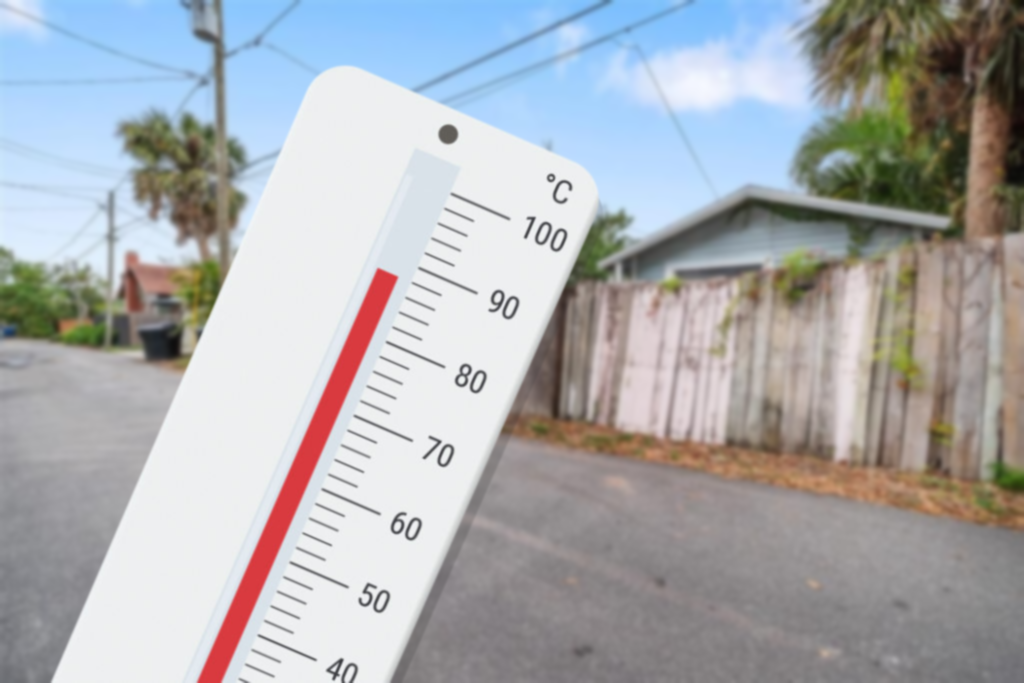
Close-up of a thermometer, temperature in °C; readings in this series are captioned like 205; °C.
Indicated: 88; °C
